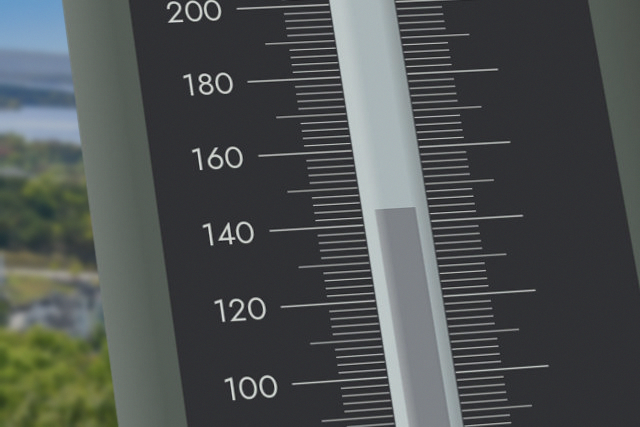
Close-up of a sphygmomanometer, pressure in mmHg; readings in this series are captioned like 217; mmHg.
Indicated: 144; mmHg
